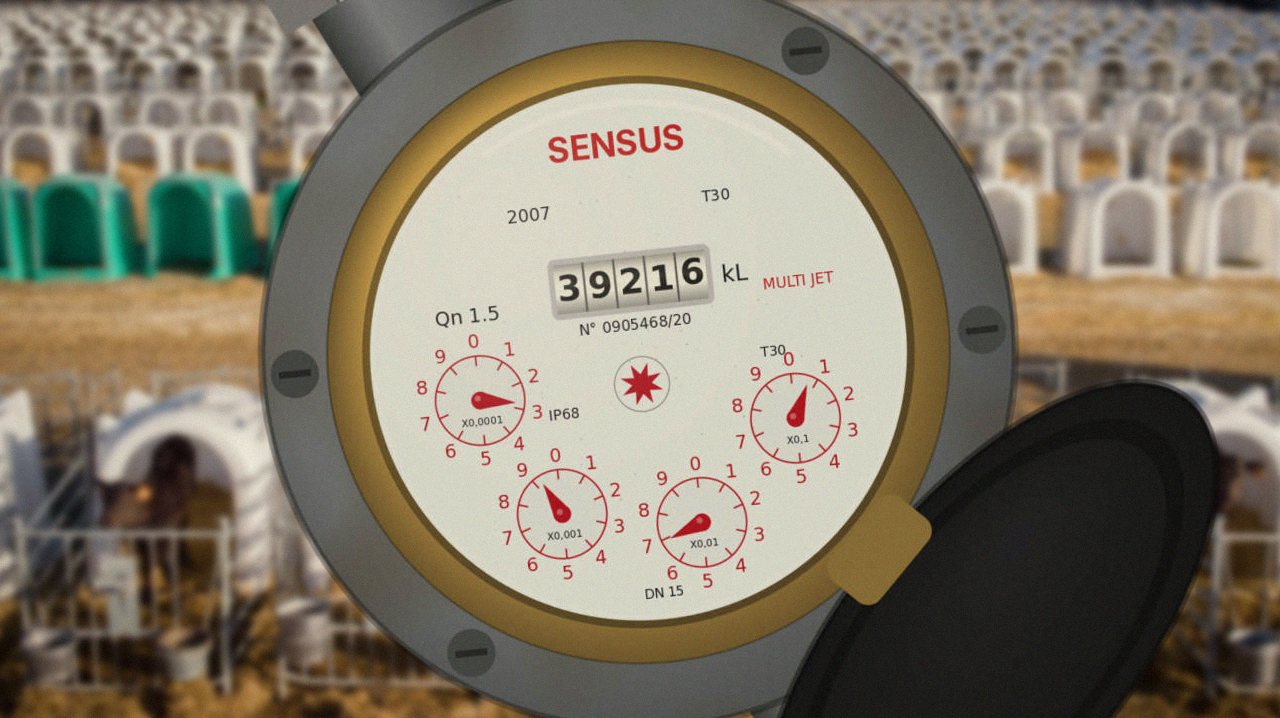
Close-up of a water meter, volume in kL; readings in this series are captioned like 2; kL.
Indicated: 39216.0692; kL
